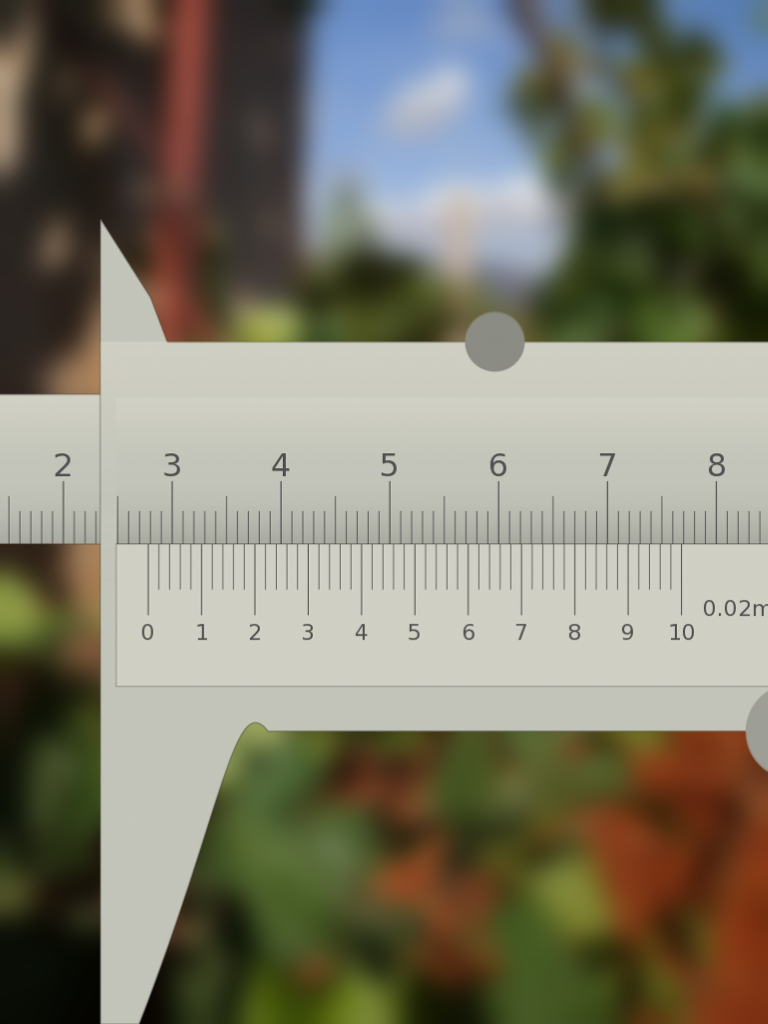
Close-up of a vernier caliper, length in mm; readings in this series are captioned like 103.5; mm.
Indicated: 27.8; mm
